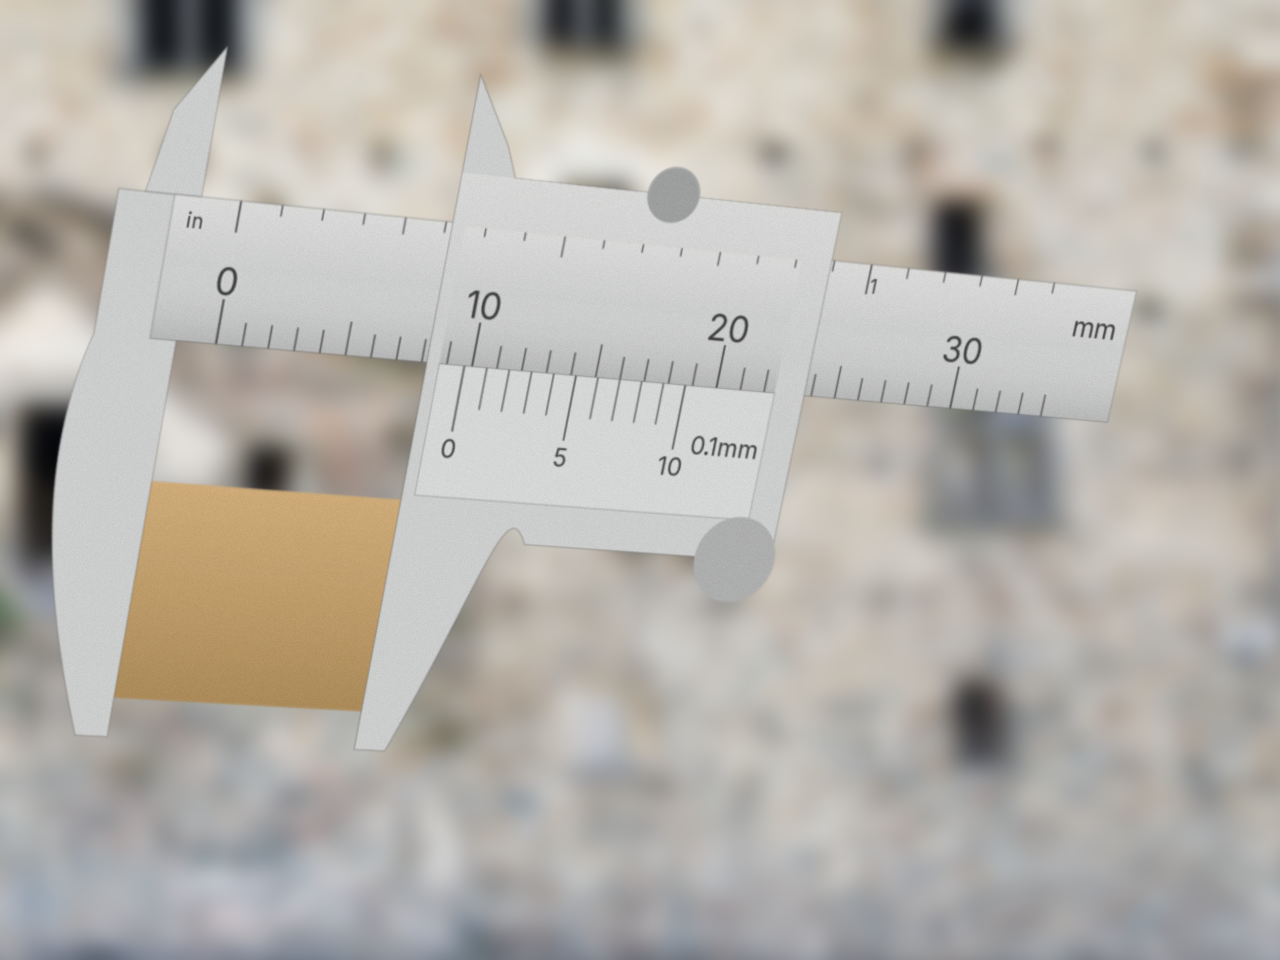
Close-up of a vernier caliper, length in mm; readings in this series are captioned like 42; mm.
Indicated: 9.7; mm
